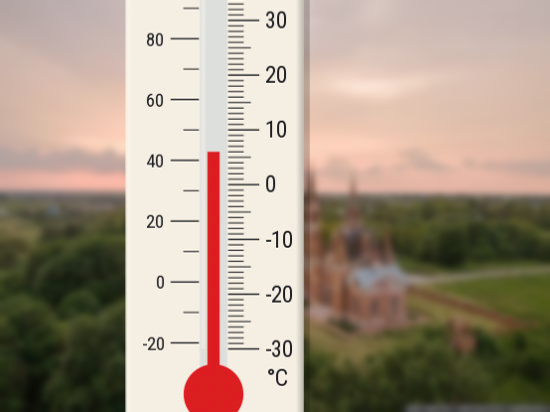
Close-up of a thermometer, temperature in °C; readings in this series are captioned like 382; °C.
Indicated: 6; °C
